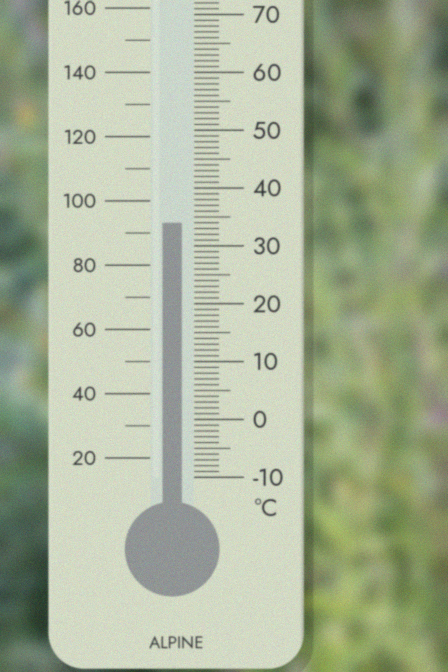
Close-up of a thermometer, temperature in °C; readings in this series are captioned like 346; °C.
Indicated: 34; °C
